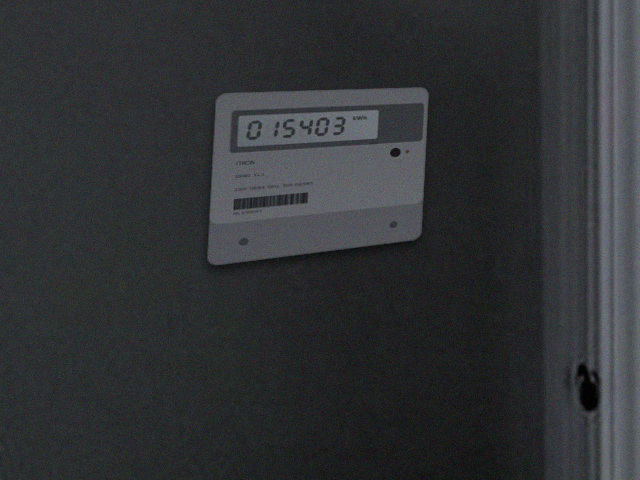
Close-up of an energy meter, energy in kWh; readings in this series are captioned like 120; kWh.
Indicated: 15403; kWh
